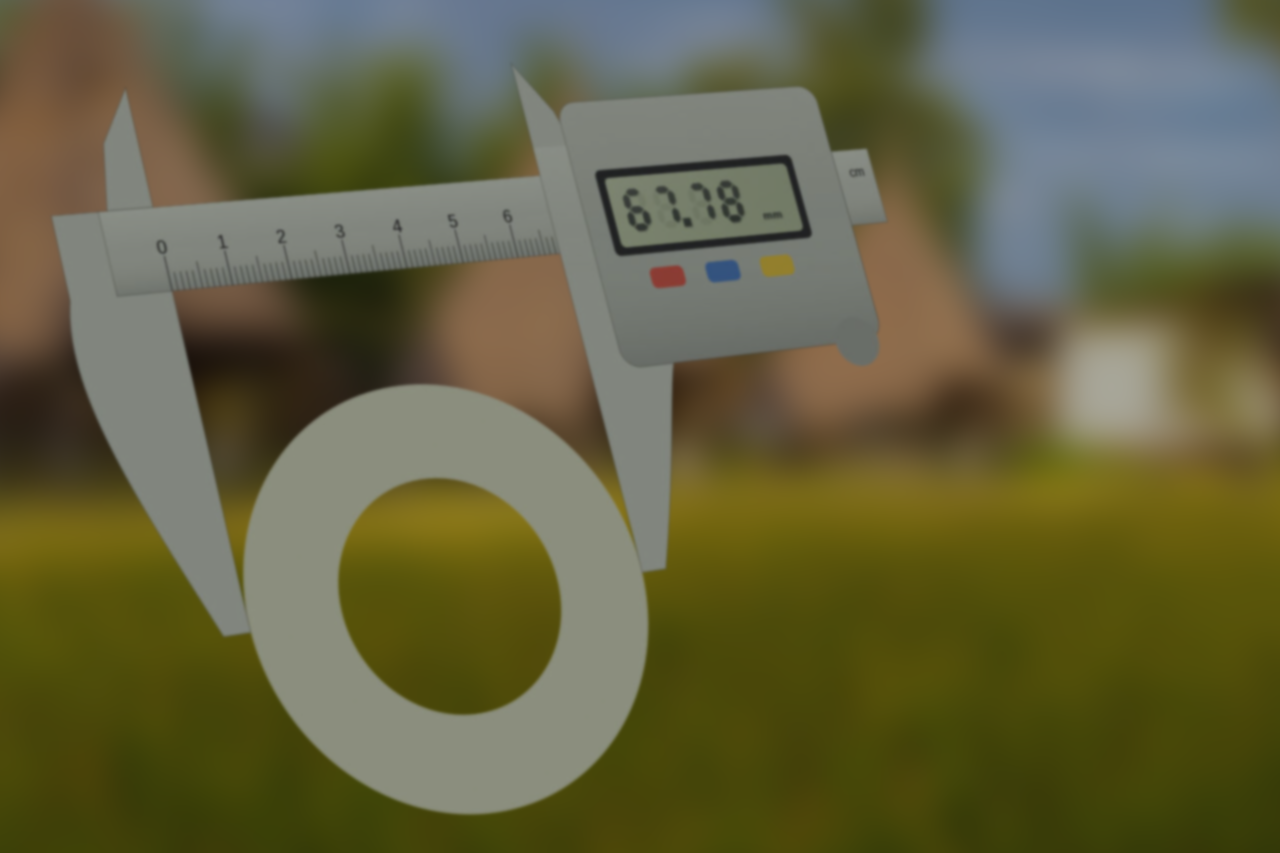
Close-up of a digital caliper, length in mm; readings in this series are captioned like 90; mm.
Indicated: 67.78; mm
